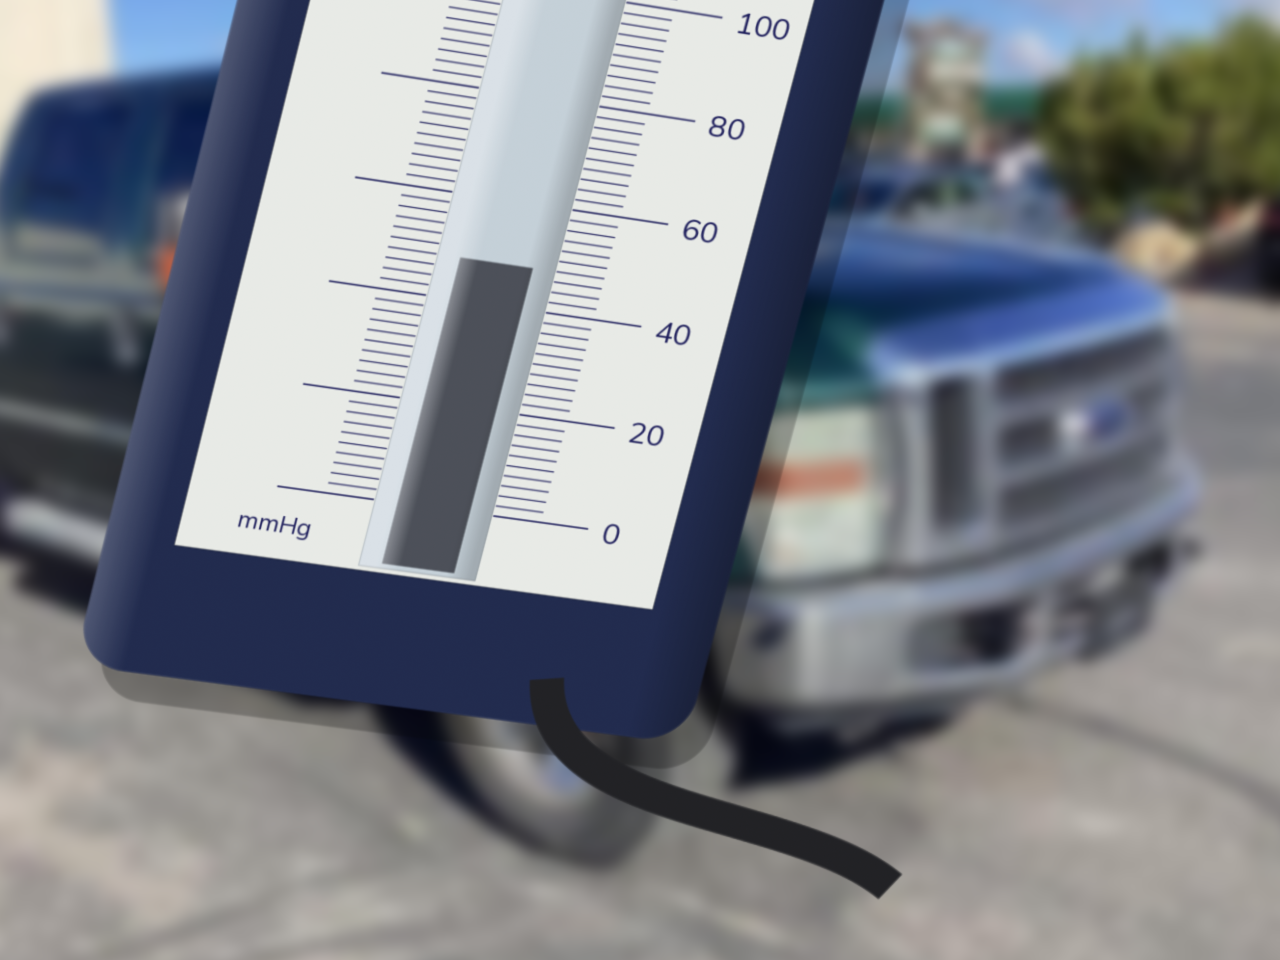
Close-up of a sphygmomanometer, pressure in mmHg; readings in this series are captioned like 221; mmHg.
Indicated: 48; mmHg
